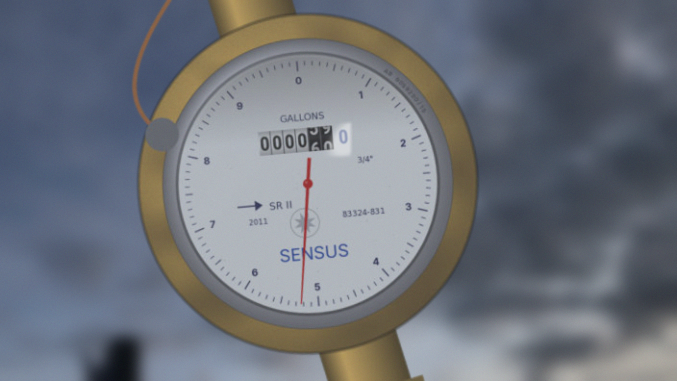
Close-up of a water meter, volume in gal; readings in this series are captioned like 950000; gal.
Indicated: 595.2; gal
